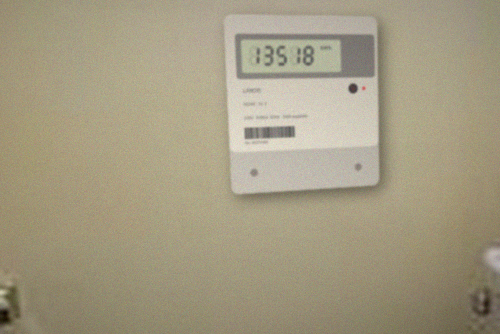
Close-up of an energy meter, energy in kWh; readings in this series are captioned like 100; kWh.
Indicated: 13518; kWh
